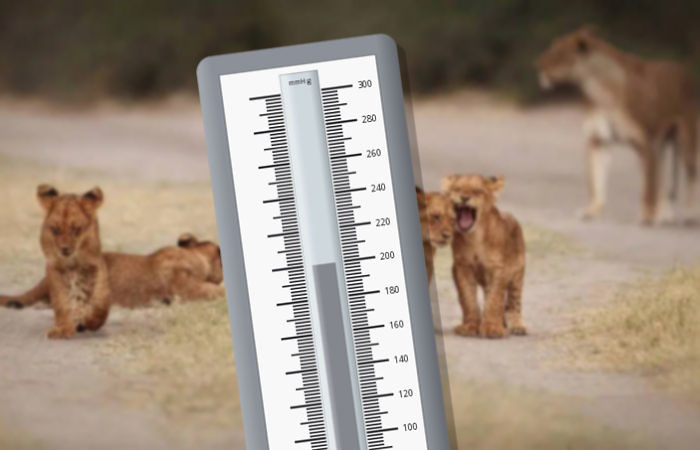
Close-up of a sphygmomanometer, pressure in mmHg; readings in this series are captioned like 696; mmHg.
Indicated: 200; mmHg
